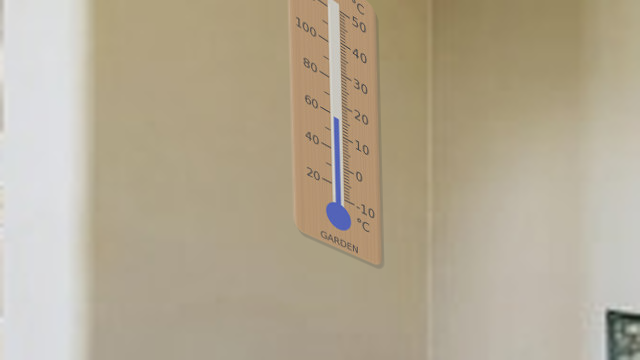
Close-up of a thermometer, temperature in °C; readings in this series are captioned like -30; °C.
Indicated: 15; °C
